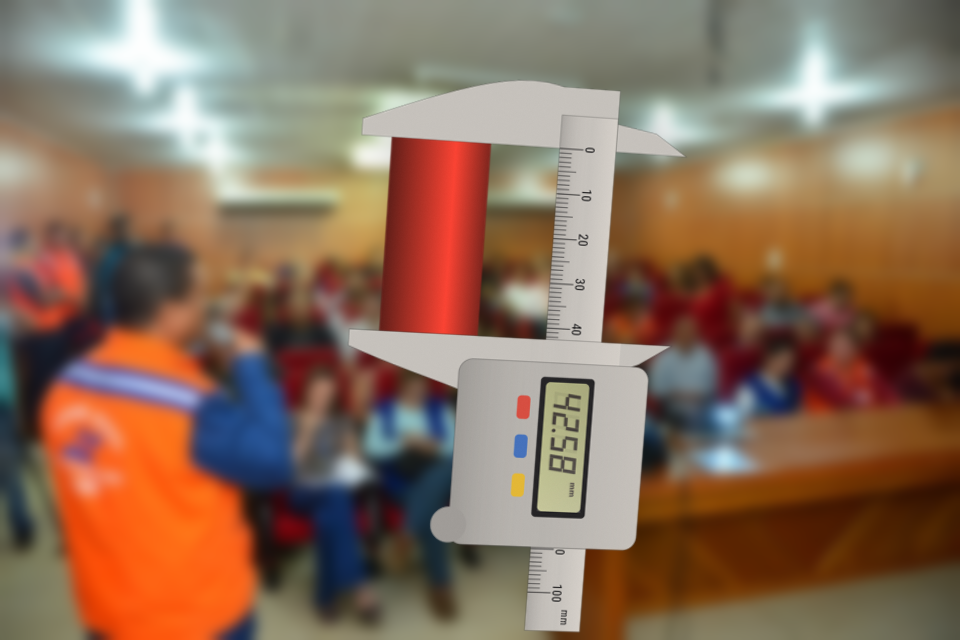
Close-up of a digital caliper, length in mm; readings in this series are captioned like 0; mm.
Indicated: 42.58; mm
